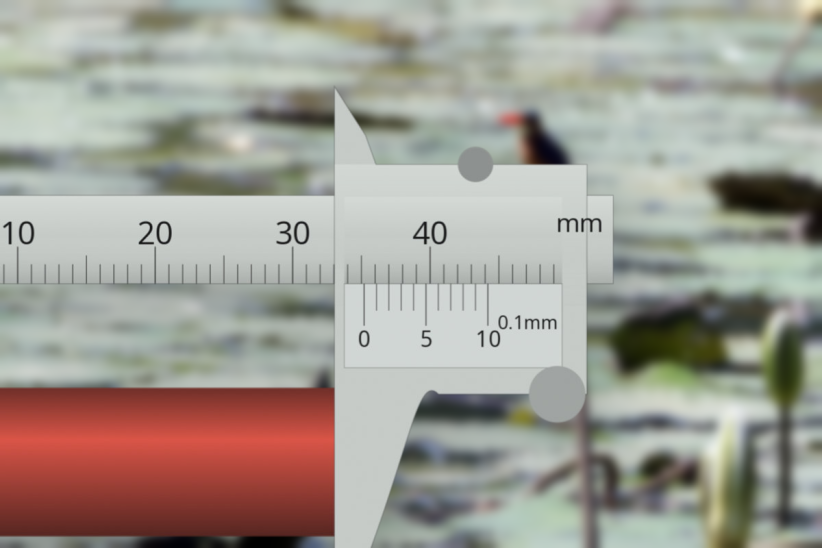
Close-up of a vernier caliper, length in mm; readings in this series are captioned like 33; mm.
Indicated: 35.2; mm
